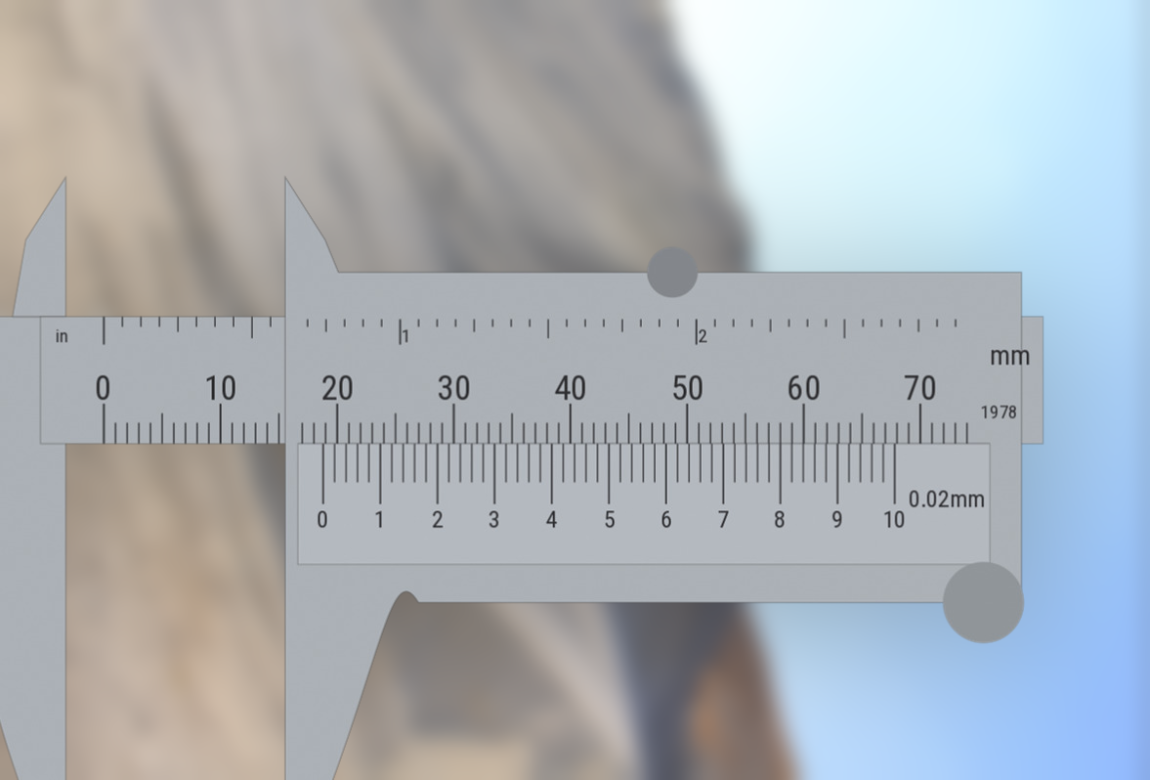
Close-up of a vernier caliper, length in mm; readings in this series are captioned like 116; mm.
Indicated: 18.8; mm
